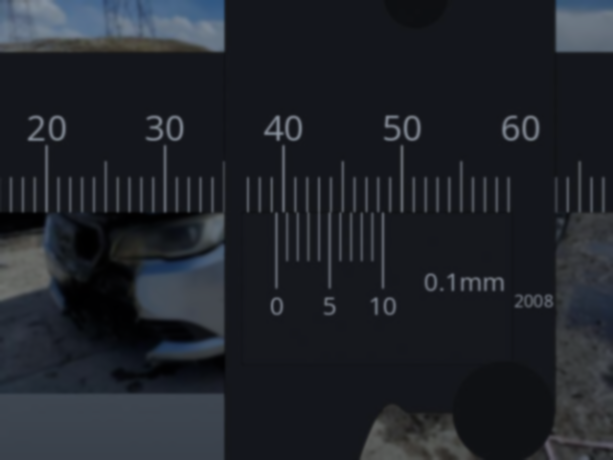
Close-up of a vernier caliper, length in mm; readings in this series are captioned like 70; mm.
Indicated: 39.4; mm
